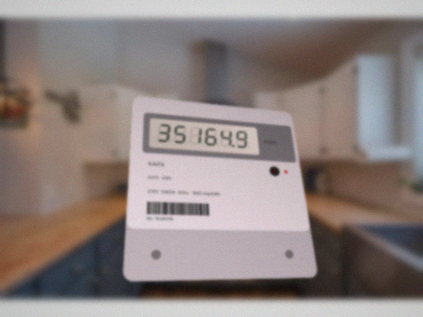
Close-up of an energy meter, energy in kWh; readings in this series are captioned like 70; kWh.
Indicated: 35164.9; kWh
